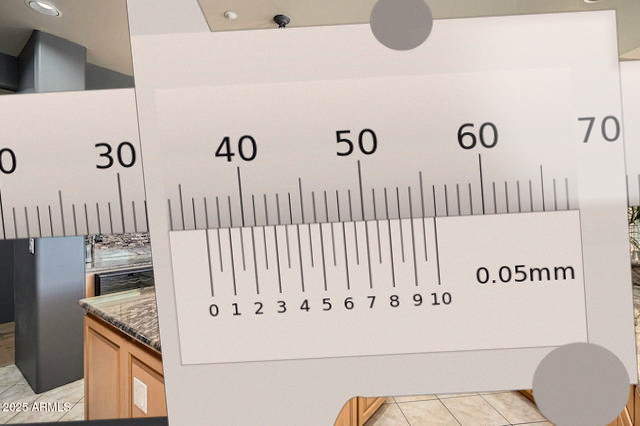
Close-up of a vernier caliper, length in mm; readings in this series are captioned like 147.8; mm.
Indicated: 36.9; mm
